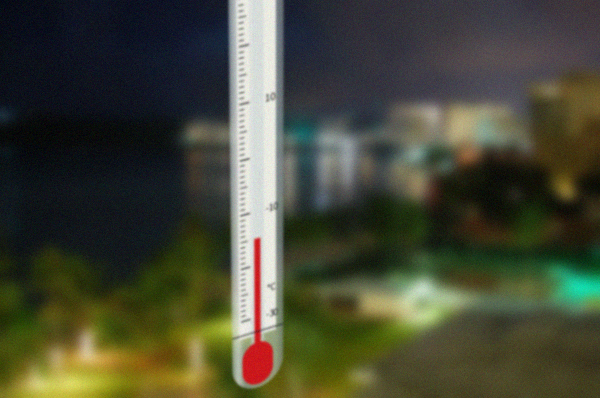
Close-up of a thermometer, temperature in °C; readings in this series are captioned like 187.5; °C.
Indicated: -15; °C
